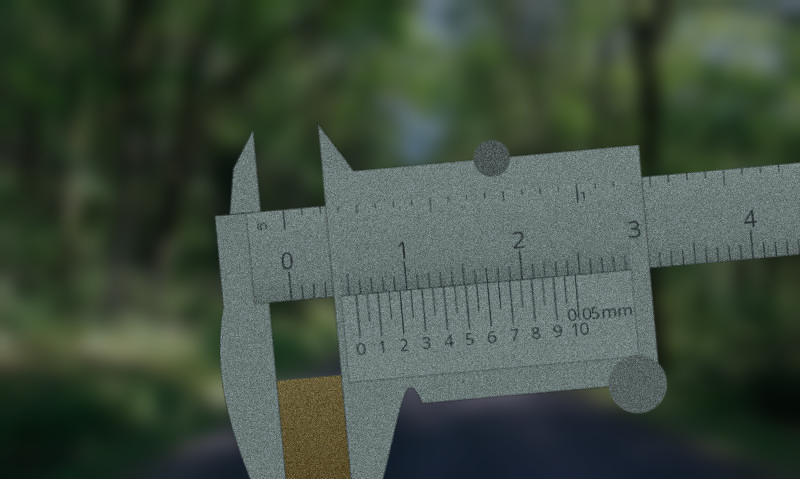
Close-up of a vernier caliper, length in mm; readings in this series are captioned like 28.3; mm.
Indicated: 5.6; mm
